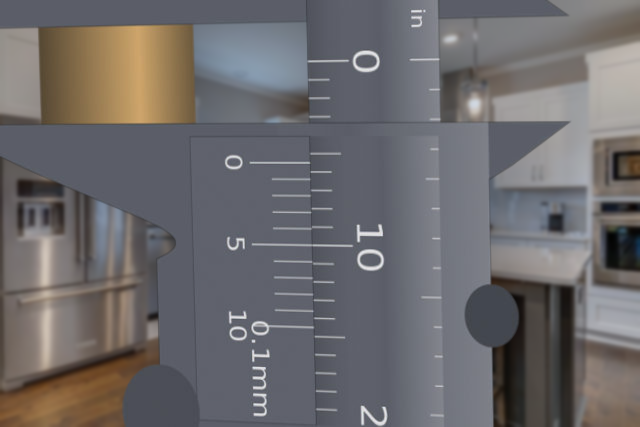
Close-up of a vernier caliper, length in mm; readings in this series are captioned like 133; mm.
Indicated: 5.5; mm
